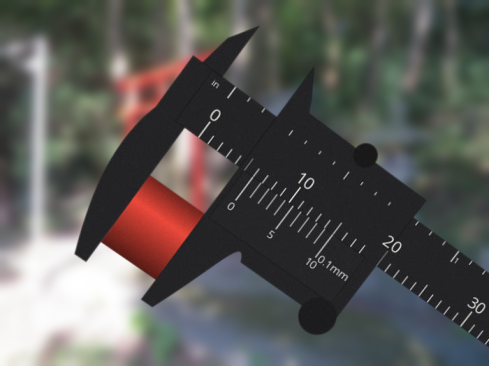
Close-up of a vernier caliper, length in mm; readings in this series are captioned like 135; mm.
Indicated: 6.0; mm
